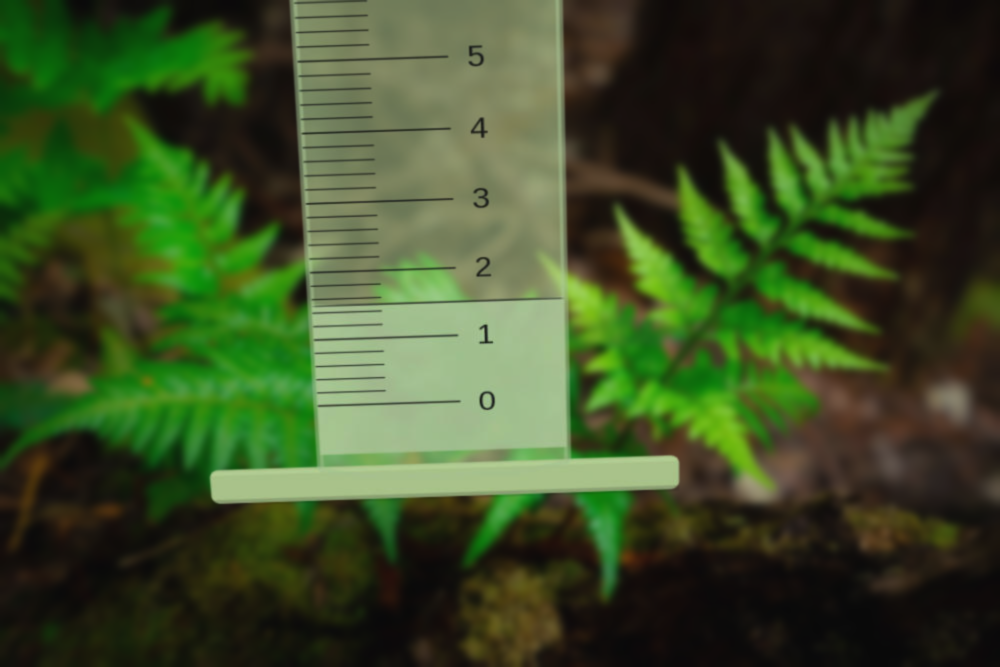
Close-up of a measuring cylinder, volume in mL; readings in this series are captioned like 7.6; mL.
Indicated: 1.5; mL
